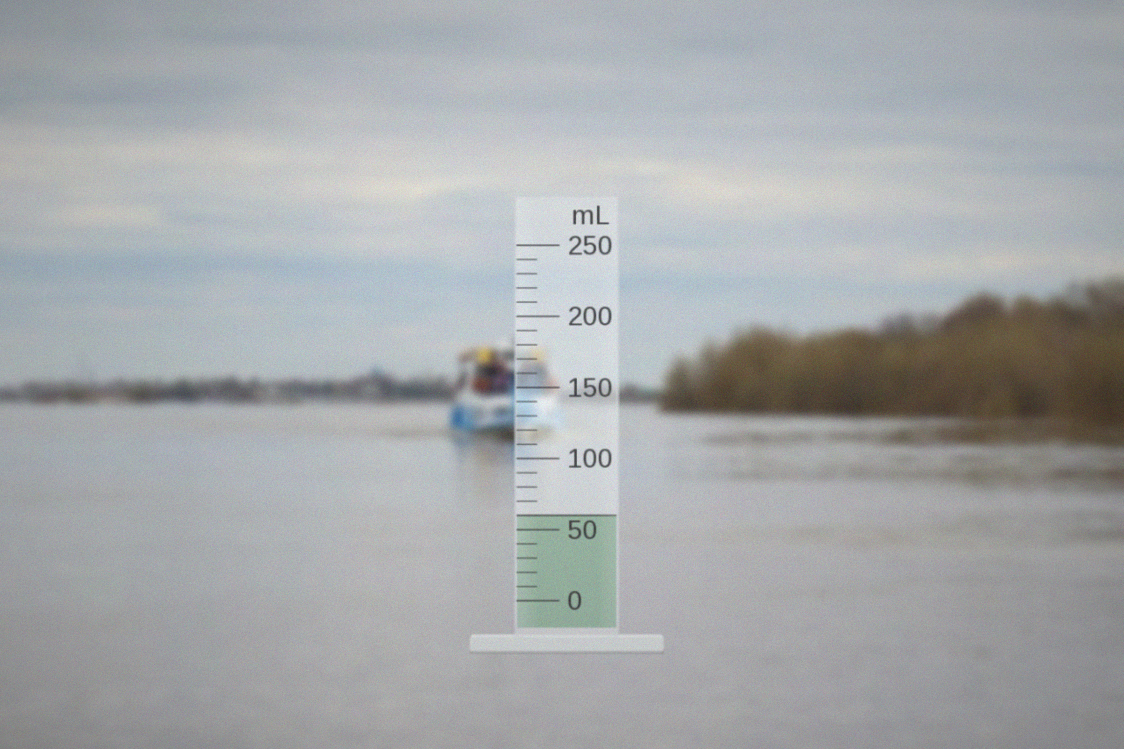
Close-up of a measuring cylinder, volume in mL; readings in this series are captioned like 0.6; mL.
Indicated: 60; mL
